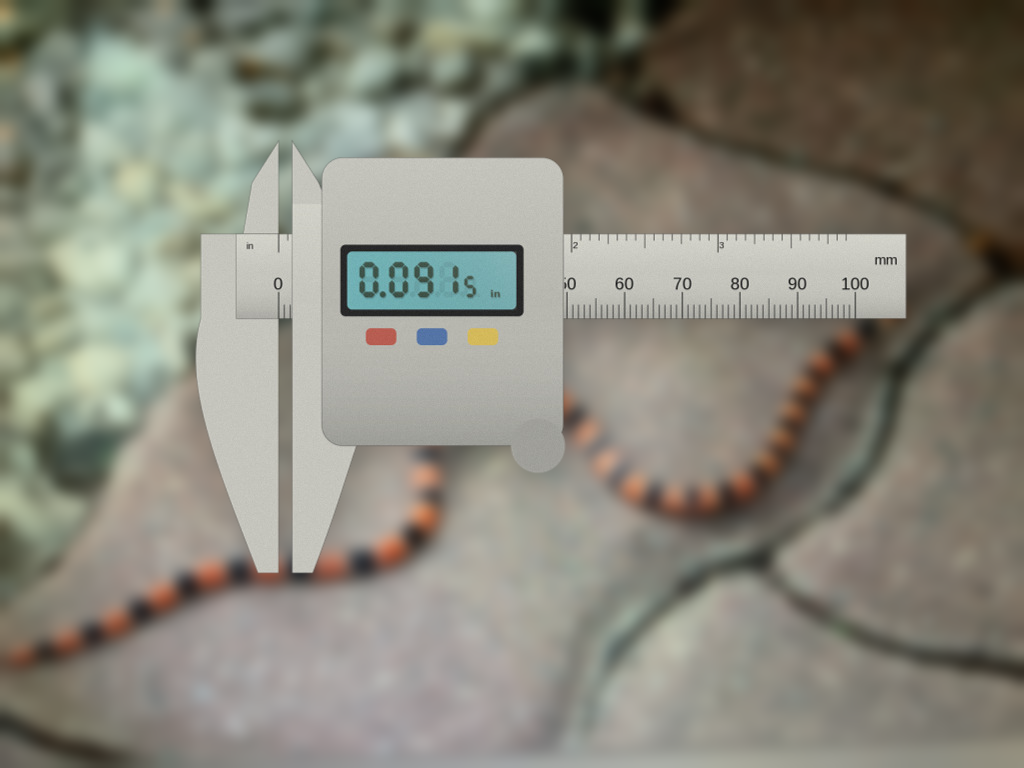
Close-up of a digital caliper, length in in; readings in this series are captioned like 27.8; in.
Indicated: 0.0915; in
